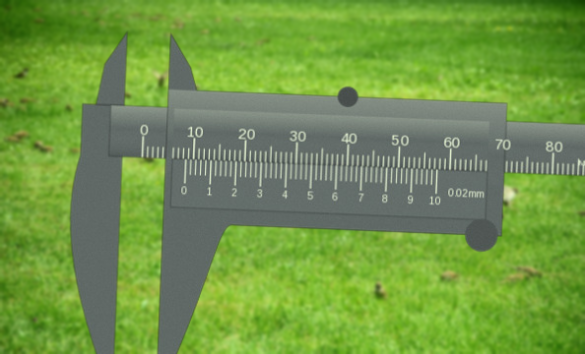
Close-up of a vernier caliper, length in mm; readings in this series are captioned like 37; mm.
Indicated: 8.5; mm
